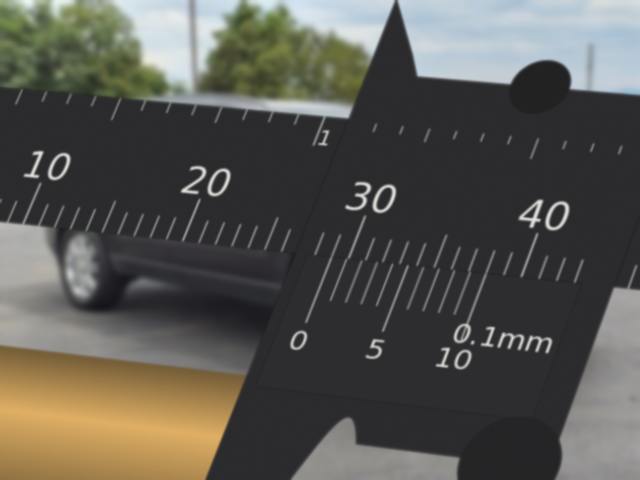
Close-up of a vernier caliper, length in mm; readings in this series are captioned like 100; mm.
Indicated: 29.0; mm
